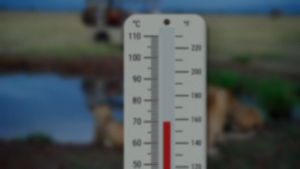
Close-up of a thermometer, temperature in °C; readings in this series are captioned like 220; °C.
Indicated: 70; °C
